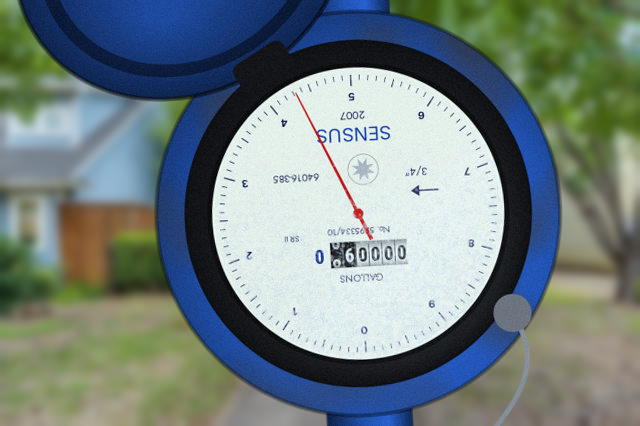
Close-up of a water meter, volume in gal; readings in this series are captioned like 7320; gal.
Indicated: 984.3; gal
